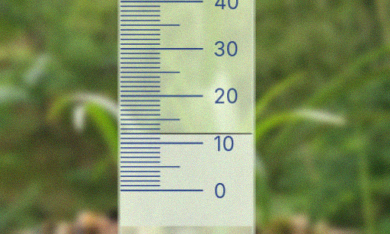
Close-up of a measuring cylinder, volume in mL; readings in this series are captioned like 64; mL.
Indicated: 12; mL
